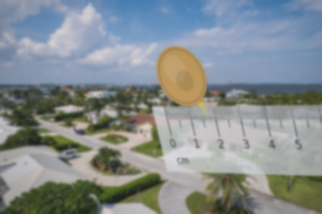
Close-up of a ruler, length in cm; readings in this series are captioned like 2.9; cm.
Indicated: 2; cm
